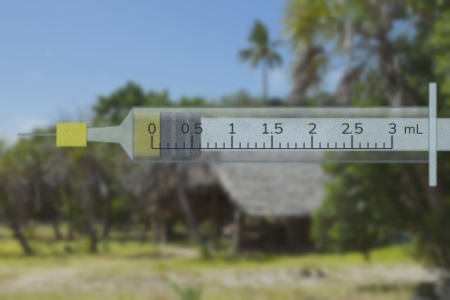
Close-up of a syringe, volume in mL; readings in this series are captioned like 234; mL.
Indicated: 0.1; mL
